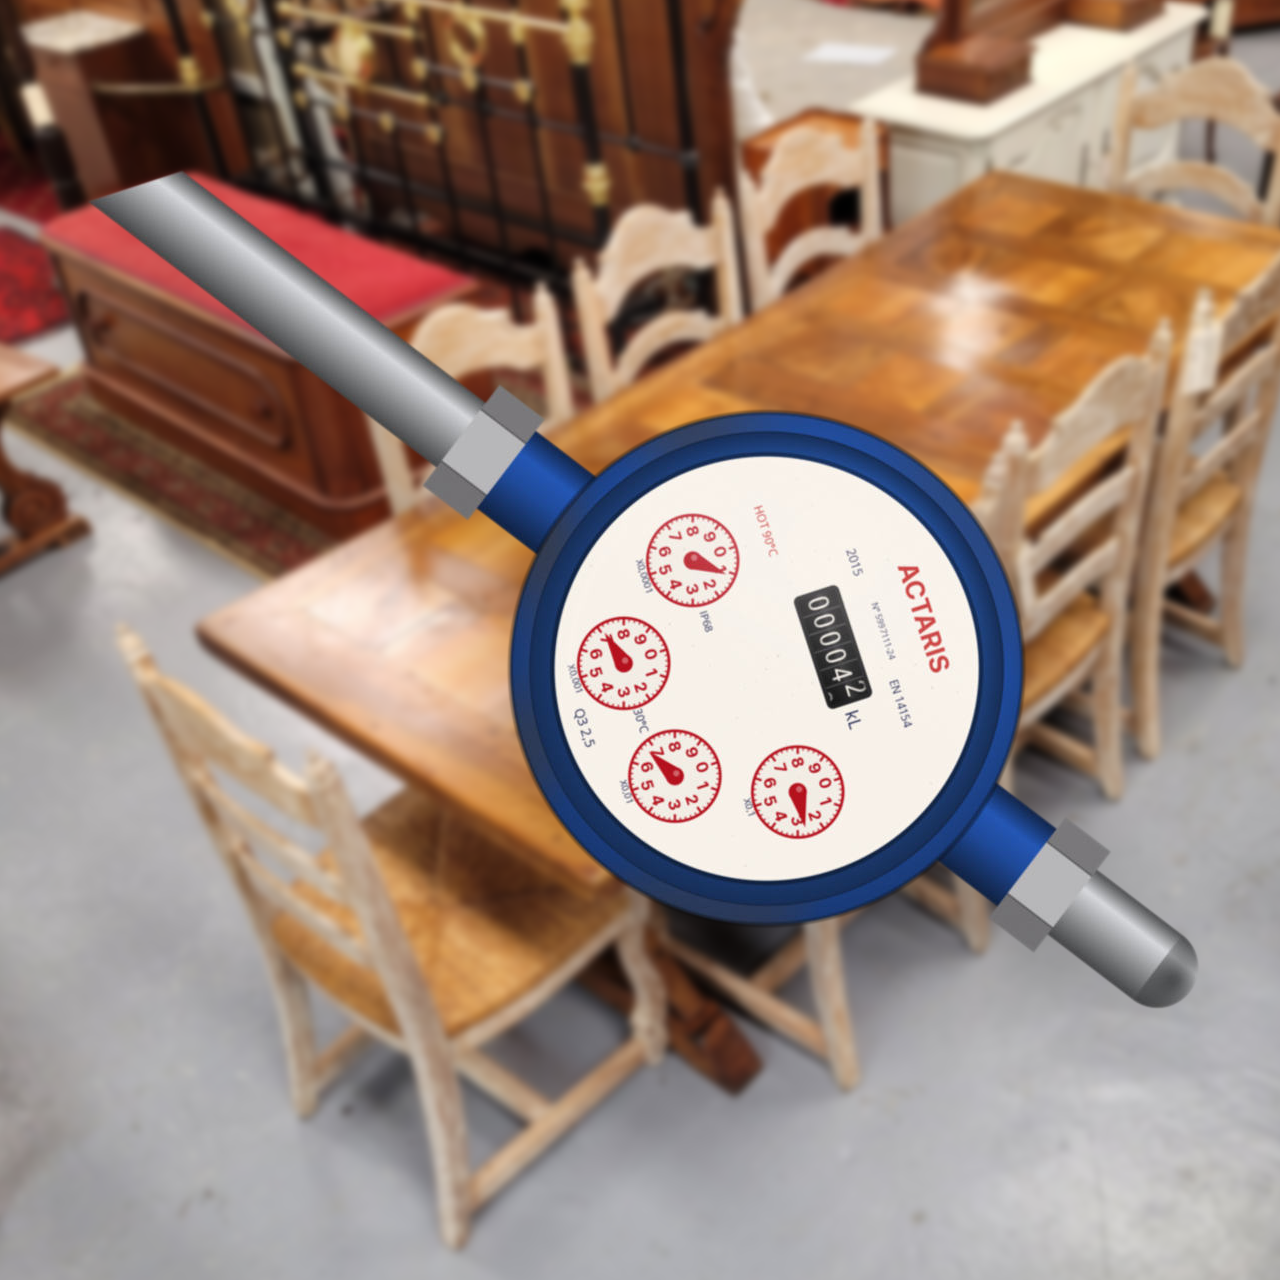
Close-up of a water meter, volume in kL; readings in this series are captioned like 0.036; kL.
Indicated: 42.2671; kL
